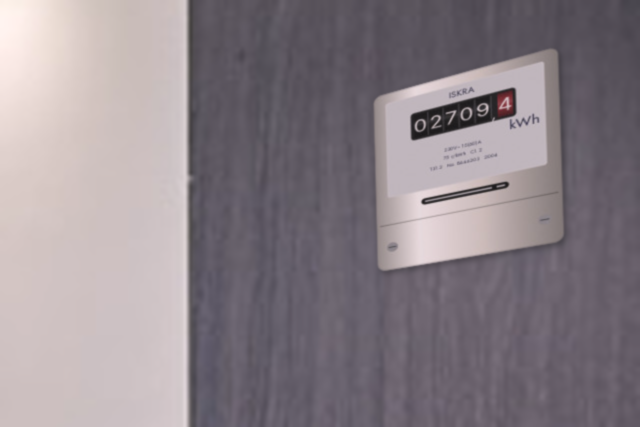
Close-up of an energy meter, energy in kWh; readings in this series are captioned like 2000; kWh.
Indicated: 2709.4; kWh
